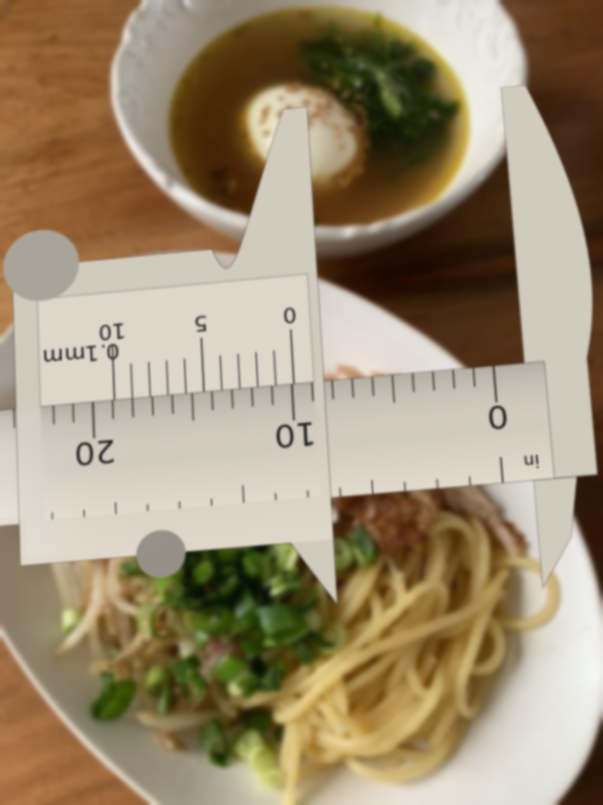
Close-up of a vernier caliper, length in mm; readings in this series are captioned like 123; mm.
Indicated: 9.9; mm
